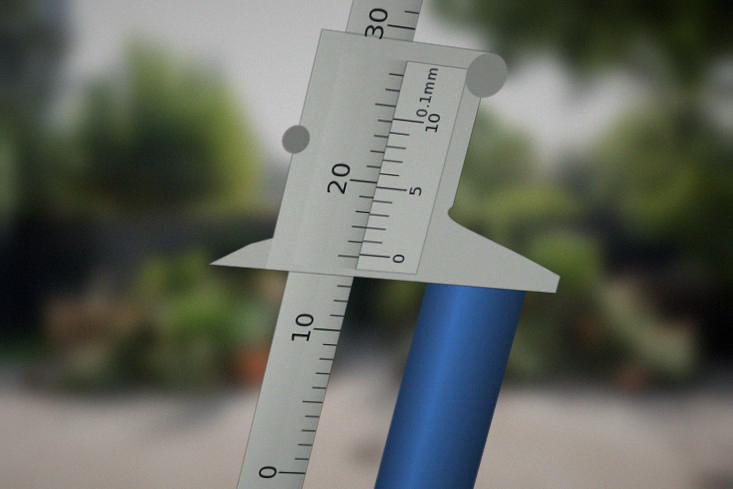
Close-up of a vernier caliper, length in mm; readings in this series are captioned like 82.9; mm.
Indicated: 15.2; mm
